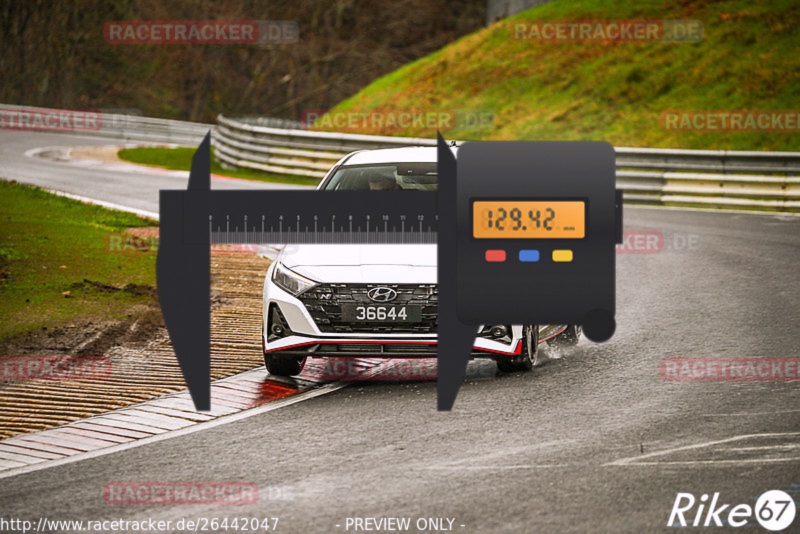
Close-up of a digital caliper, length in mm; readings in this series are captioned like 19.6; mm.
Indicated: 129.42; mm
